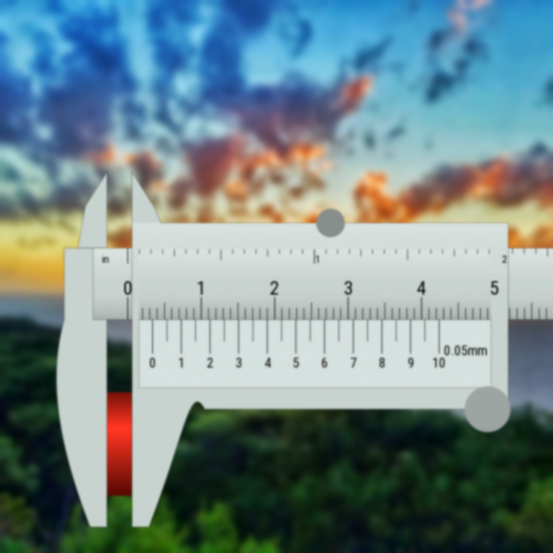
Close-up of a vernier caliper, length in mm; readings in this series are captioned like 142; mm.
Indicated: 3.4; mm
